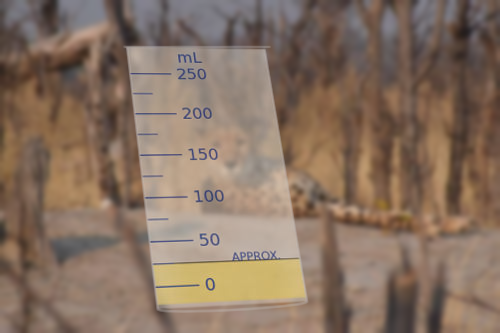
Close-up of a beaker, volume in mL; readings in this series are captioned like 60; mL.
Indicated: 25; mL
